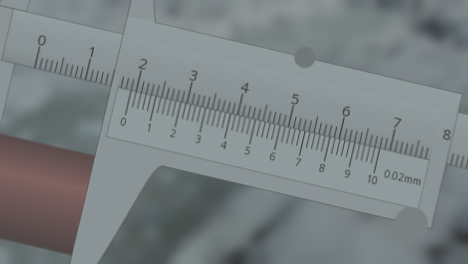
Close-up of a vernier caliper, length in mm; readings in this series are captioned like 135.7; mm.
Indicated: 19.0; mm
